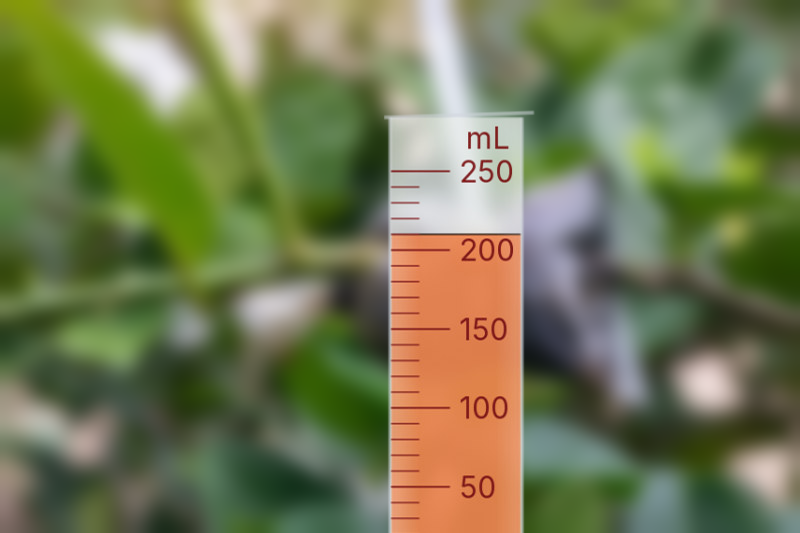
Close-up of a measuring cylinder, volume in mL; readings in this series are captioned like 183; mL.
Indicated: 210; mL
